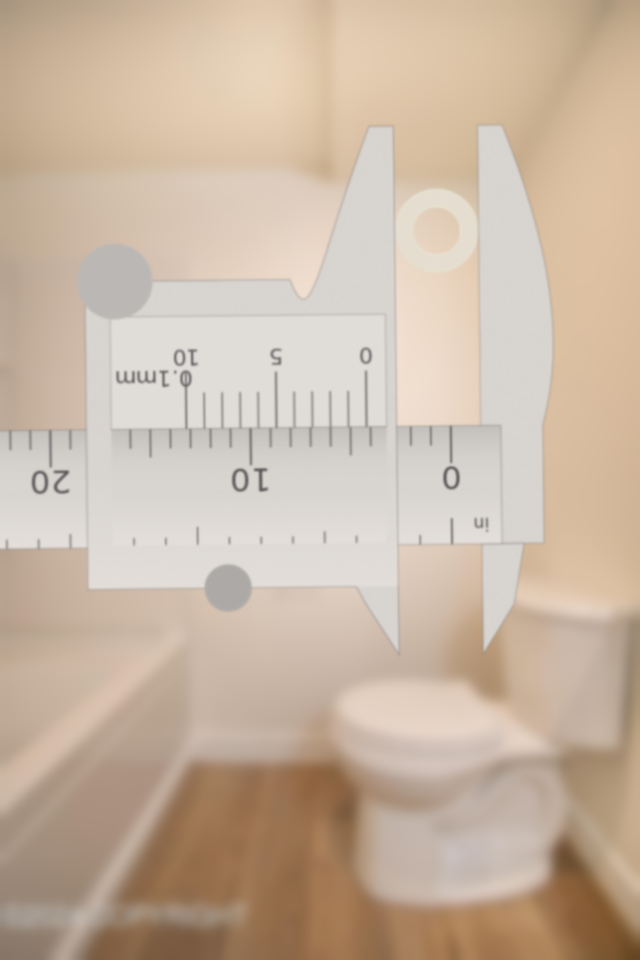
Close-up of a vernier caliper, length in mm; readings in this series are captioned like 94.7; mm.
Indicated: 4.2; mm
